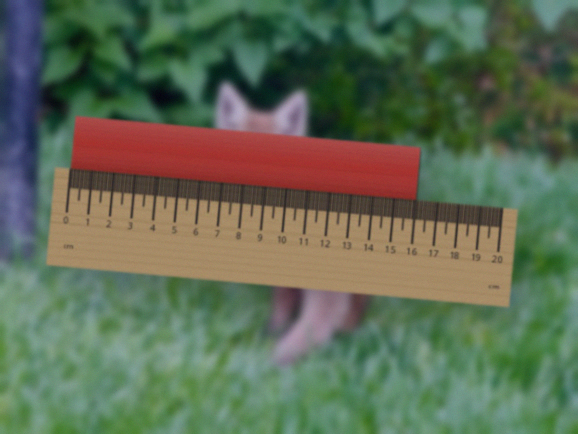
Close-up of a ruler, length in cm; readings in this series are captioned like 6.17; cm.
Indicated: 16; cm
